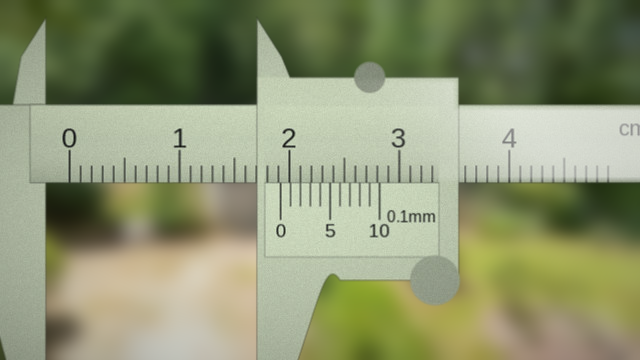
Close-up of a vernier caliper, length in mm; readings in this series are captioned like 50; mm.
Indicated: 19.2; mm
